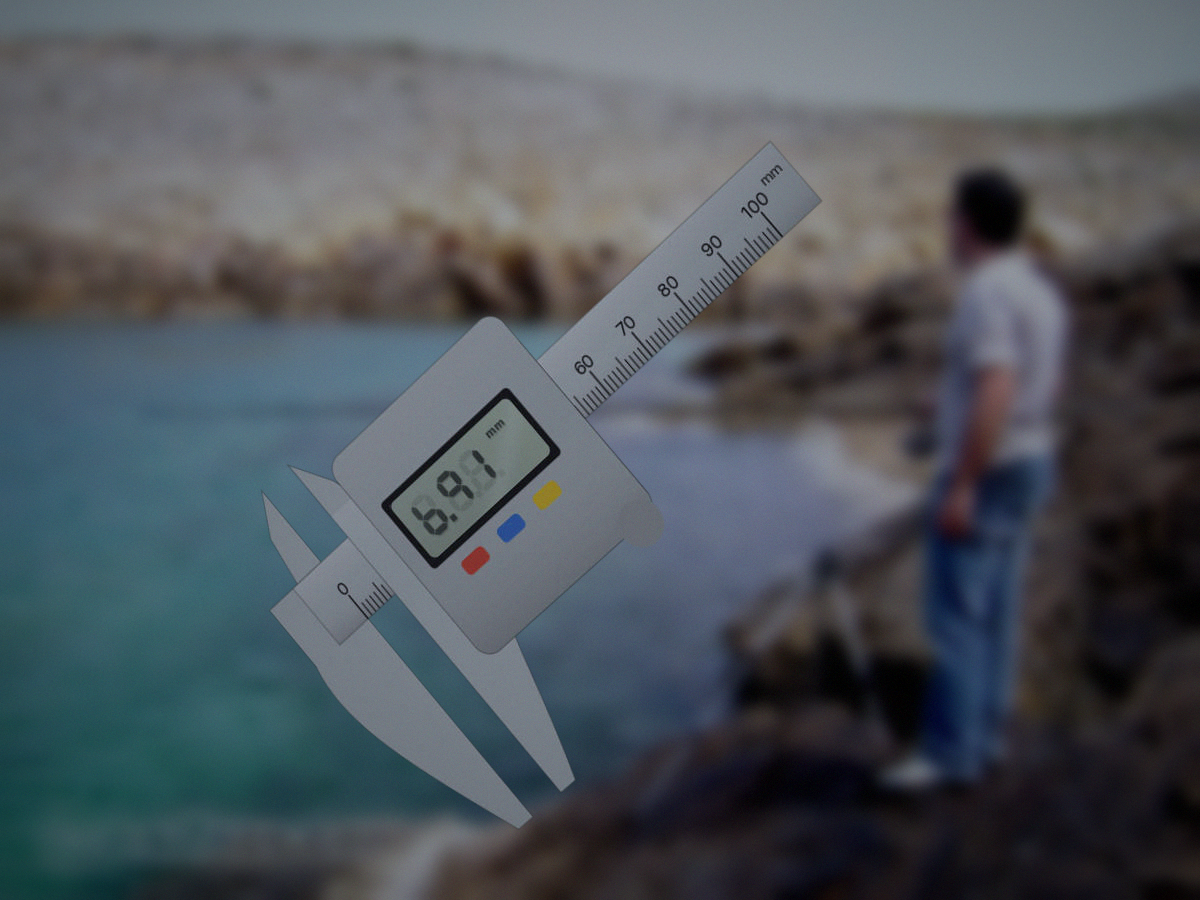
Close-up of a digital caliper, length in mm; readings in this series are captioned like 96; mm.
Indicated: 6.91; mm
